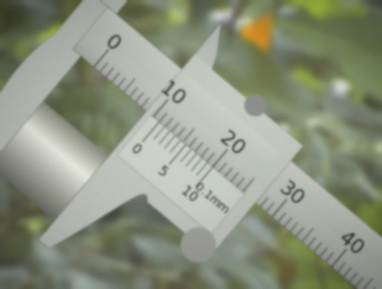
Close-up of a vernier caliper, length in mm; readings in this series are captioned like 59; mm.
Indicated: 11.0; mm
